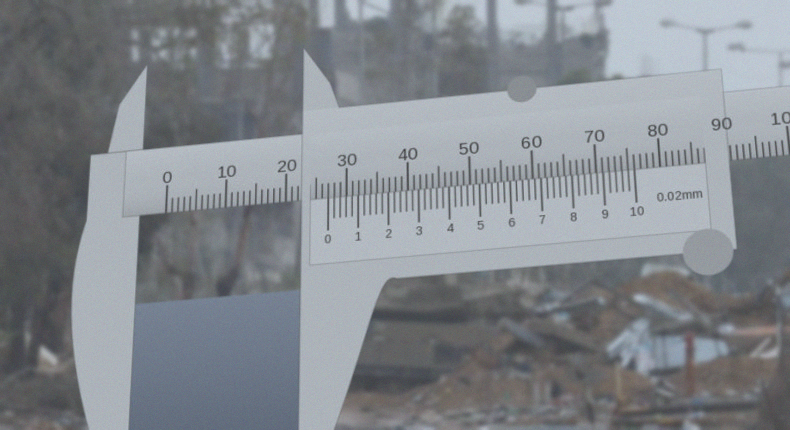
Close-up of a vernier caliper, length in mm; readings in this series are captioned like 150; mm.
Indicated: 27.0; mm
